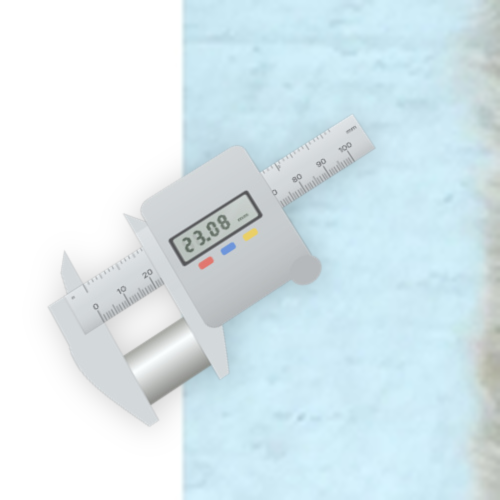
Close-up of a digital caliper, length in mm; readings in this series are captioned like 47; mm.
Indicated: 23.08; mm
